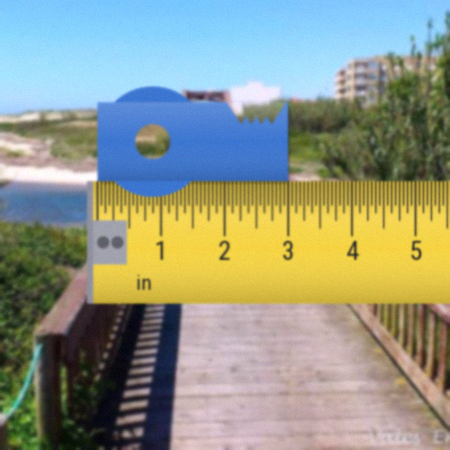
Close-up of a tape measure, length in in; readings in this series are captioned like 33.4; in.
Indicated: 3; in
